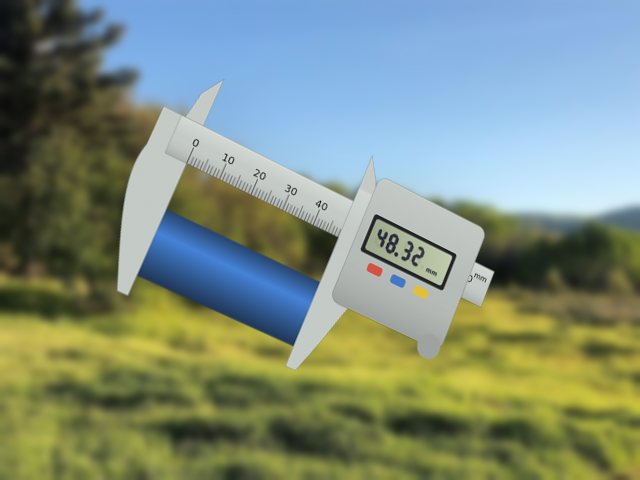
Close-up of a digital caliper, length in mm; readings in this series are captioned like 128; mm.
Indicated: 48.32; mm
